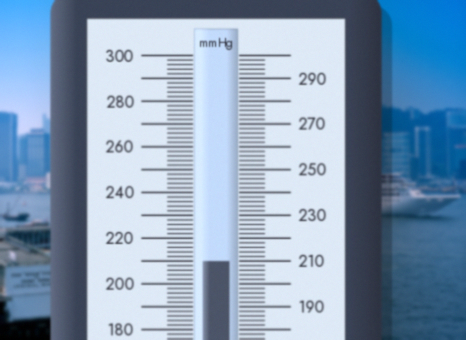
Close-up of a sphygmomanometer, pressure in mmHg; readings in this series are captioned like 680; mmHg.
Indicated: 210; mmHg
